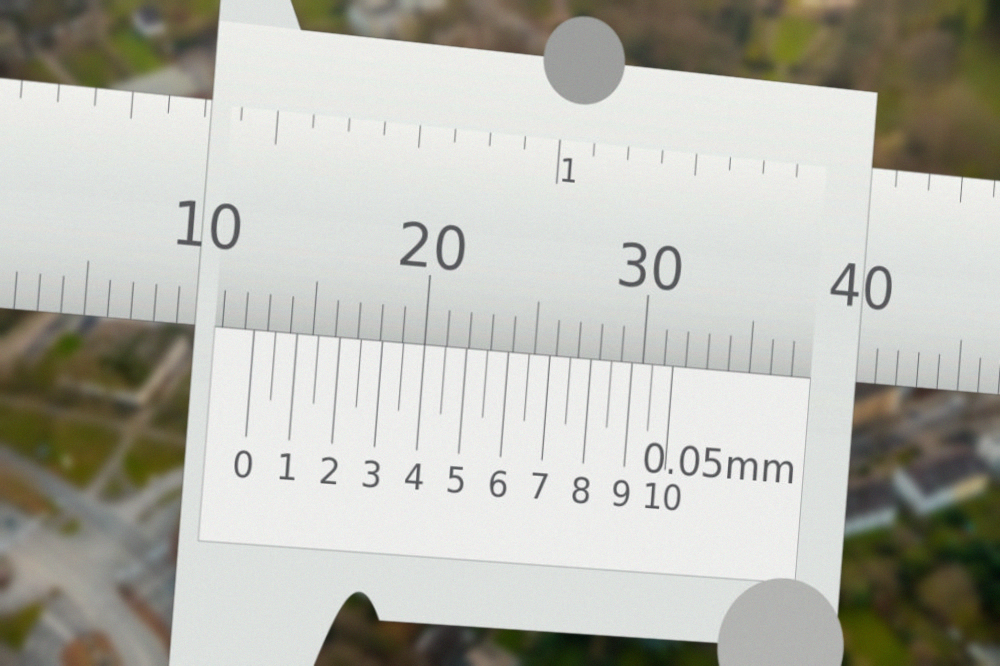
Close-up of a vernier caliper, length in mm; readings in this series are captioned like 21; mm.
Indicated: 12.4; mm
